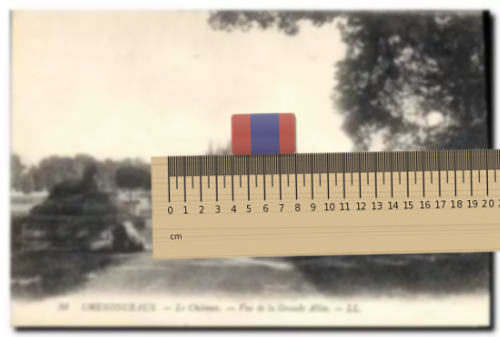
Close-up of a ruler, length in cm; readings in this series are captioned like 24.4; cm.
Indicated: 4; cm
